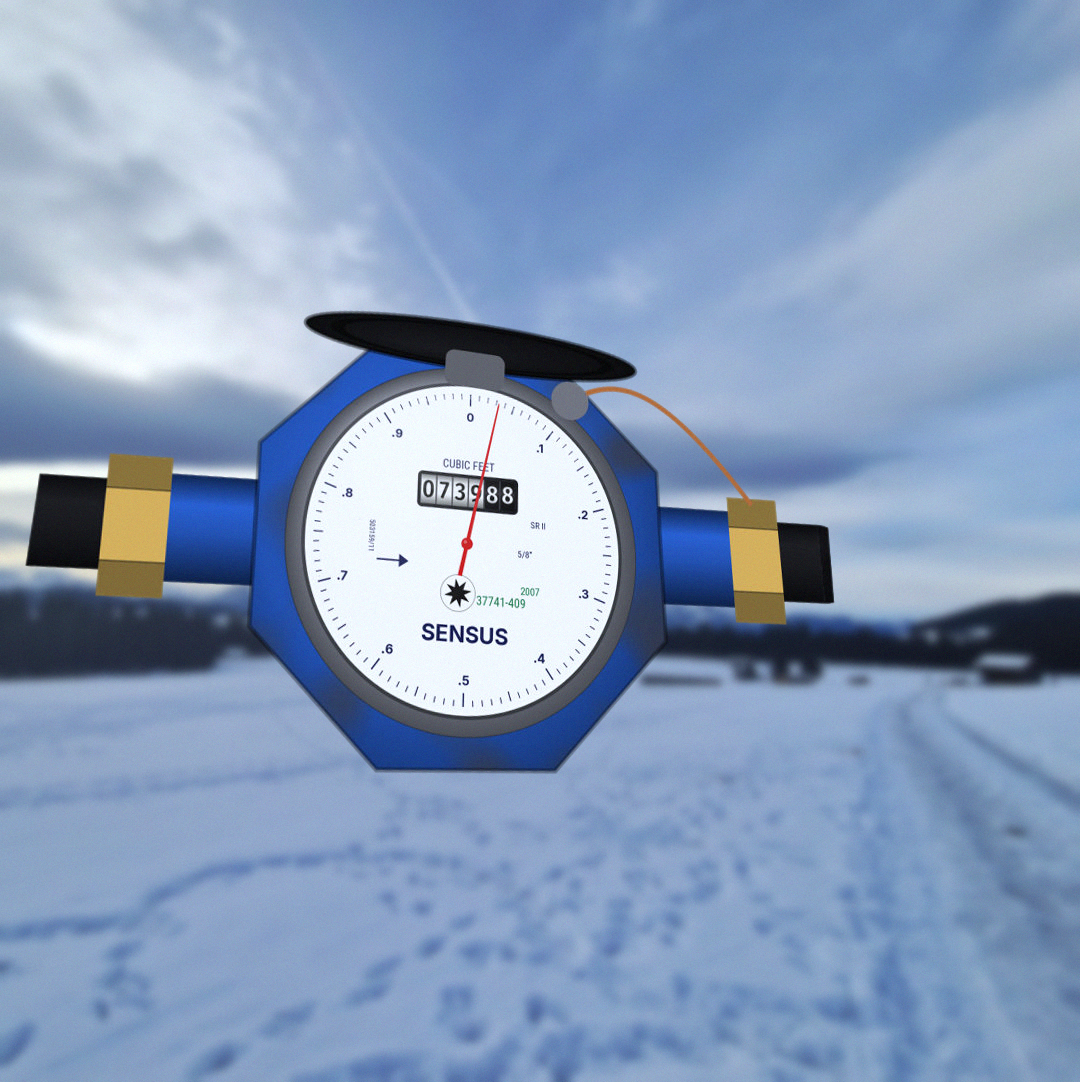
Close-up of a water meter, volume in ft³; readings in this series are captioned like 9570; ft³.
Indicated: 73988.03; ft³
